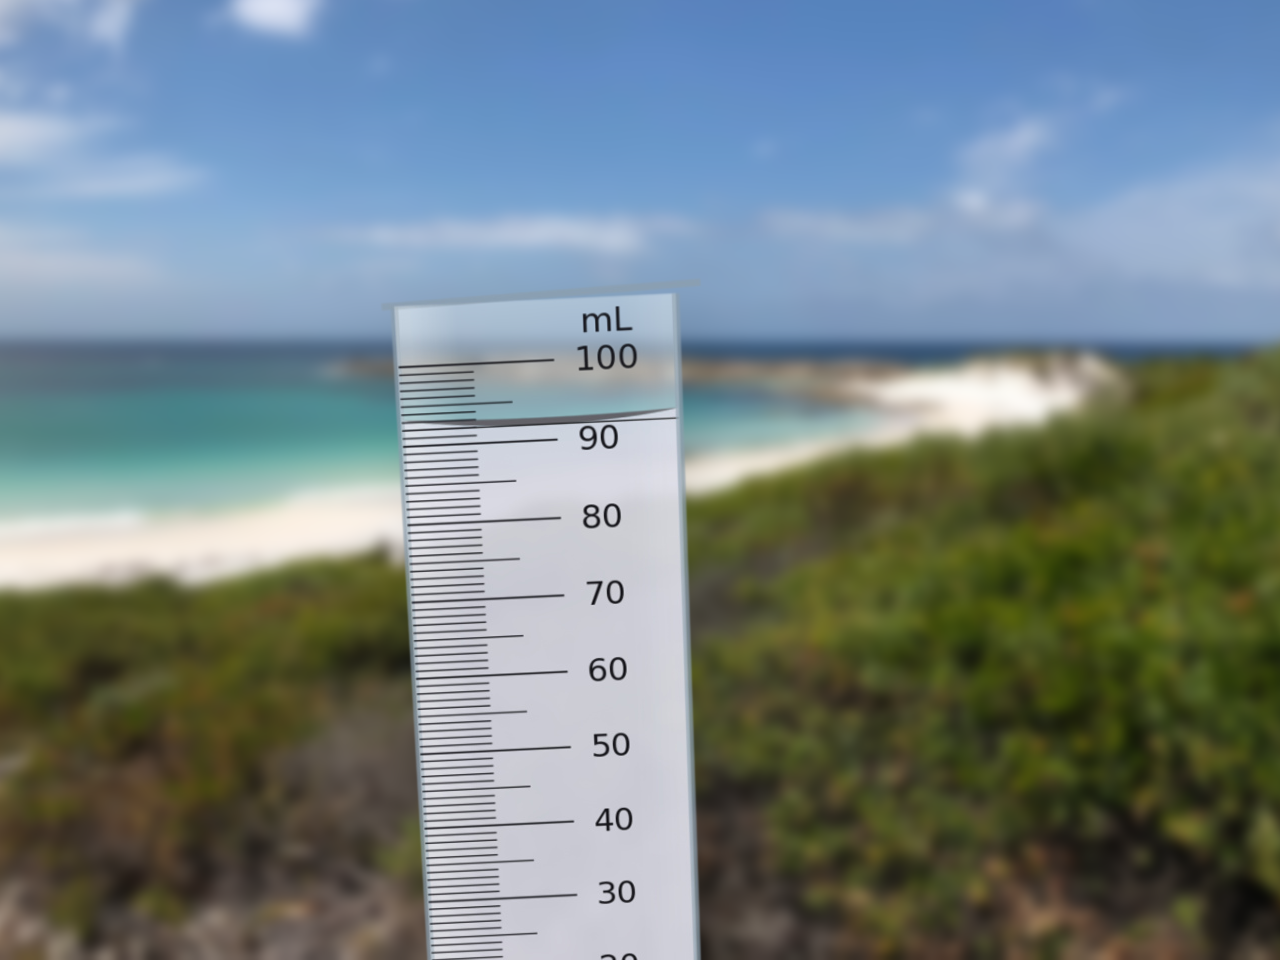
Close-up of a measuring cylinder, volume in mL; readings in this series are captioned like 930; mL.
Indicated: 92; mL
